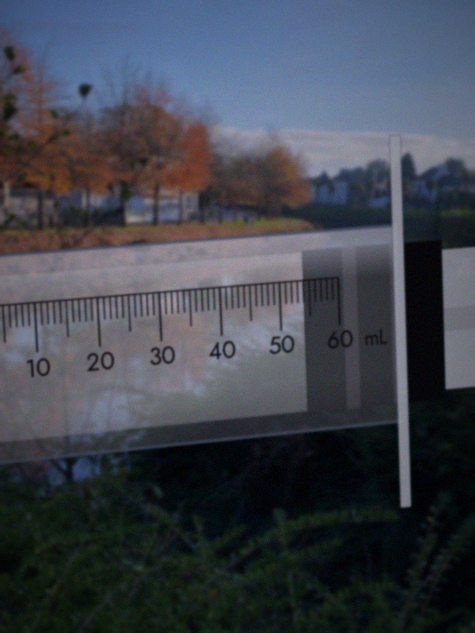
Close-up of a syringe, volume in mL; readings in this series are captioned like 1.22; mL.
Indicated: 54; mL
